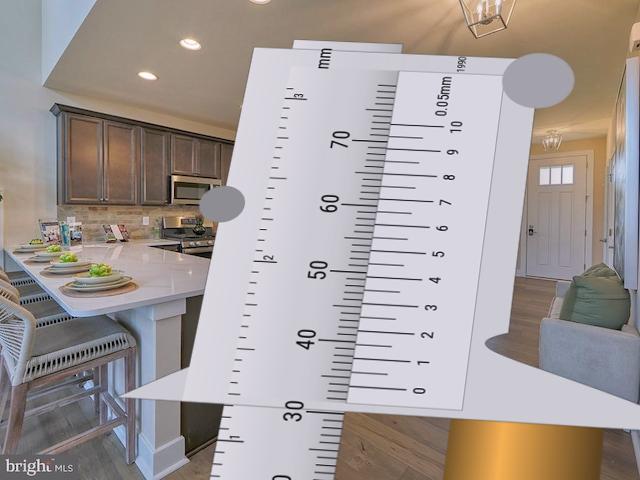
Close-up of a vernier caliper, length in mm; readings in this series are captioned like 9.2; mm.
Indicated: 33.8; mm
